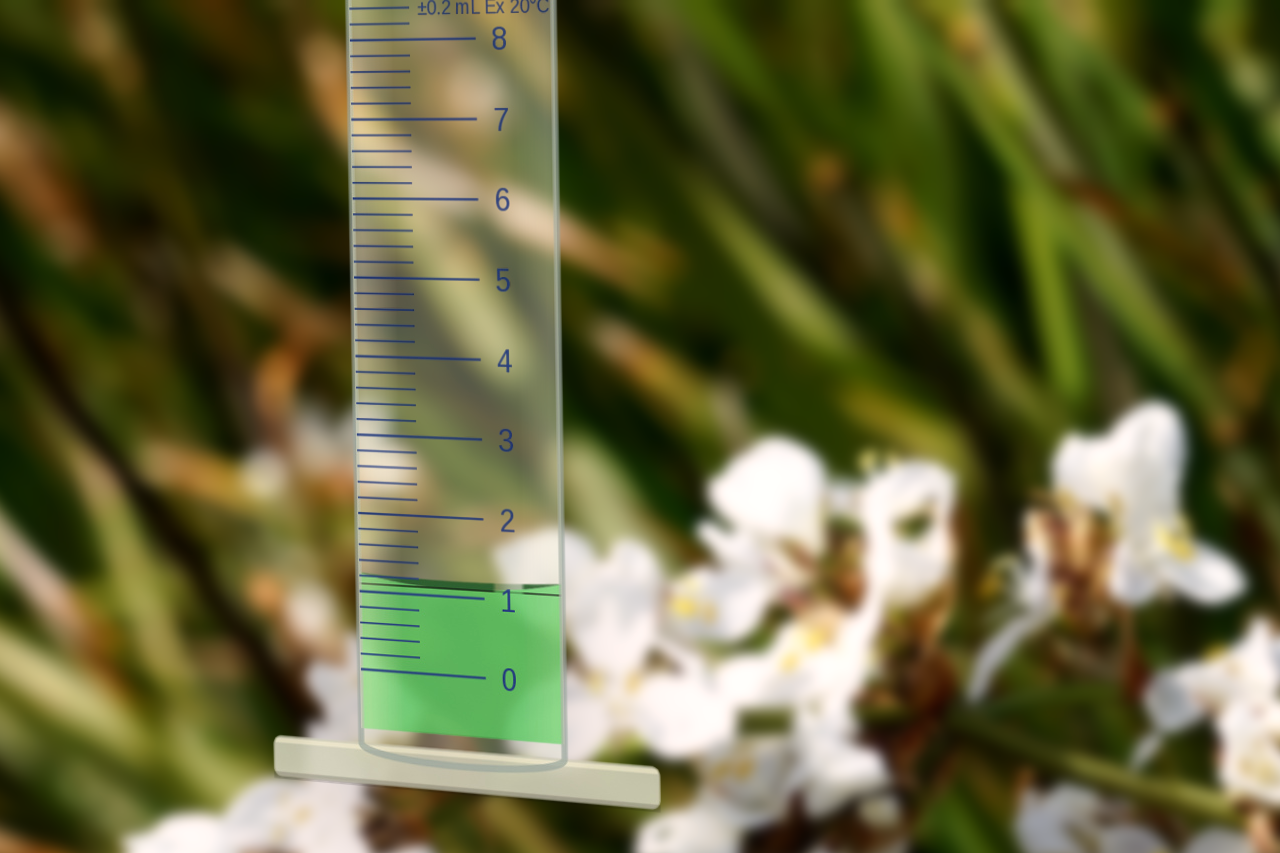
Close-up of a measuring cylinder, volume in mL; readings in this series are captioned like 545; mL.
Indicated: 1.1; mL
